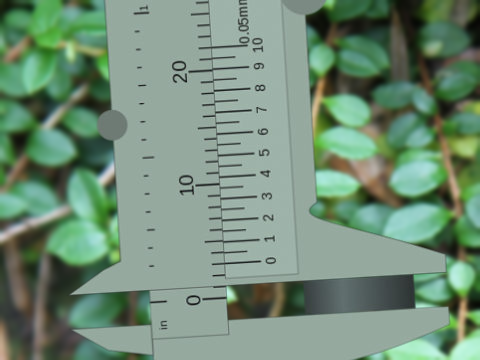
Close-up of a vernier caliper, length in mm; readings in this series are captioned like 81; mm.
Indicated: 3.0; mm
